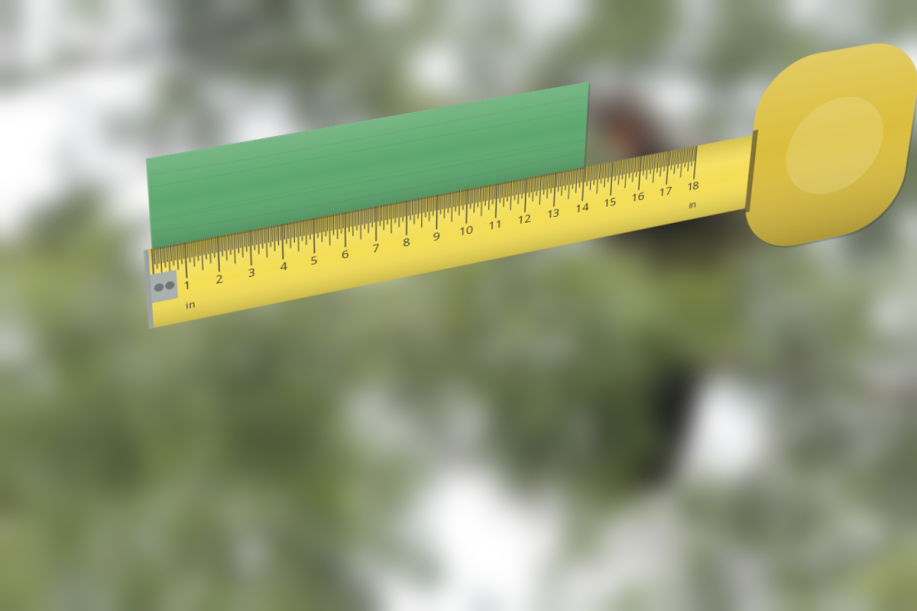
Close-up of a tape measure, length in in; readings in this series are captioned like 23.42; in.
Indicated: 14; in
